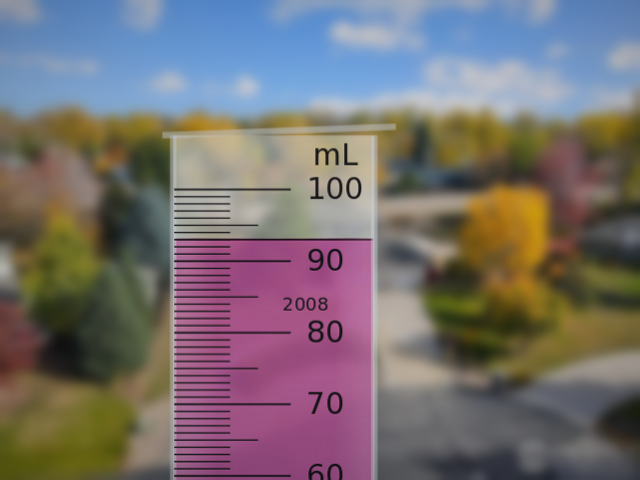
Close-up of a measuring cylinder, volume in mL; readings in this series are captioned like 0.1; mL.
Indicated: 93; mL
